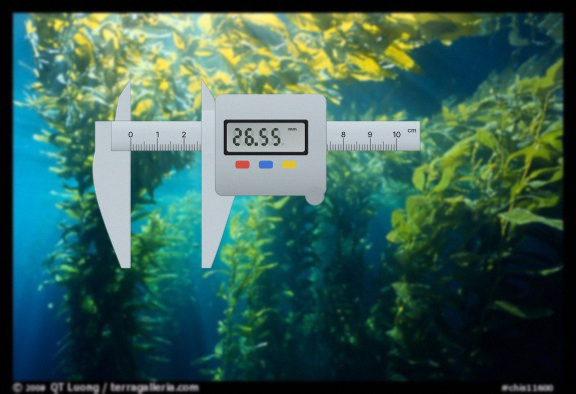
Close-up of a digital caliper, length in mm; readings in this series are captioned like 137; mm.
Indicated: 26.55; mm
